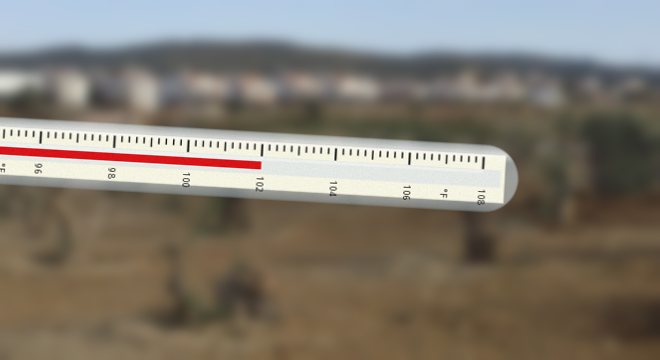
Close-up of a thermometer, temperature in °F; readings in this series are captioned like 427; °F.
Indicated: 102; °F
